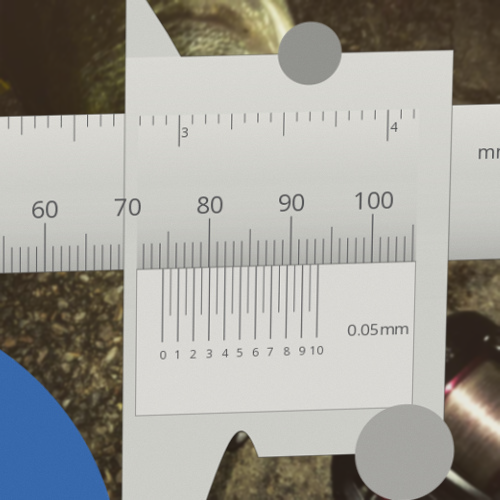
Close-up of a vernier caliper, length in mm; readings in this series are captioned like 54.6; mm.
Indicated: 74.4; mm
